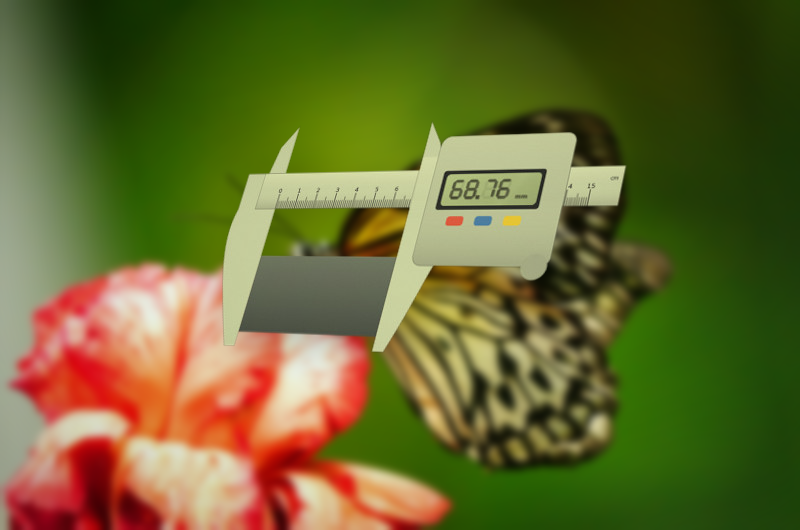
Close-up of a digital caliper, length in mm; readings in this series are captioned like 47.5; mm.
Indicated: 68.76; mm
